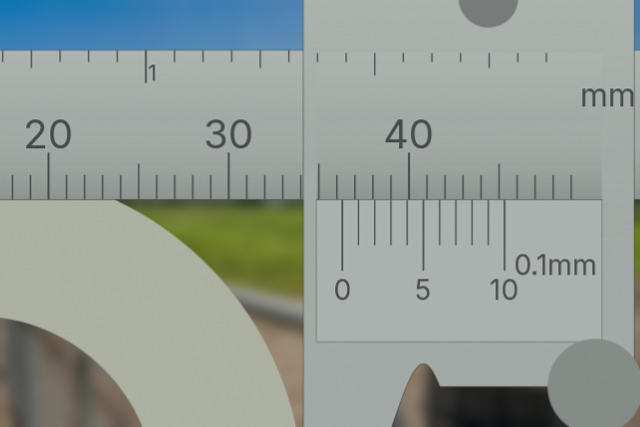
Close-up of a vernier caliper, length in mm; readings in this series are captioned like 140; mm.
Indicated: 36.3; mm
